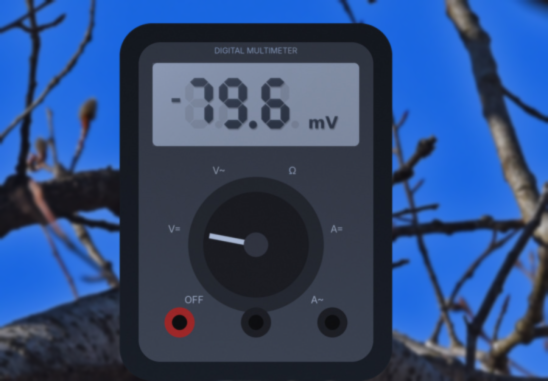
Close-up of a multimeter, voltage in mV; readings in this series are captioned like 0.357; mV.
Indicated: -79.6; mV
